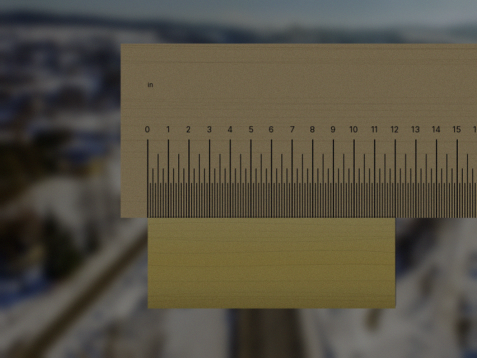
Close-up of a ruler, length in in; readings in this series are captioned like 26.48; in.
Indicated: 12; in
